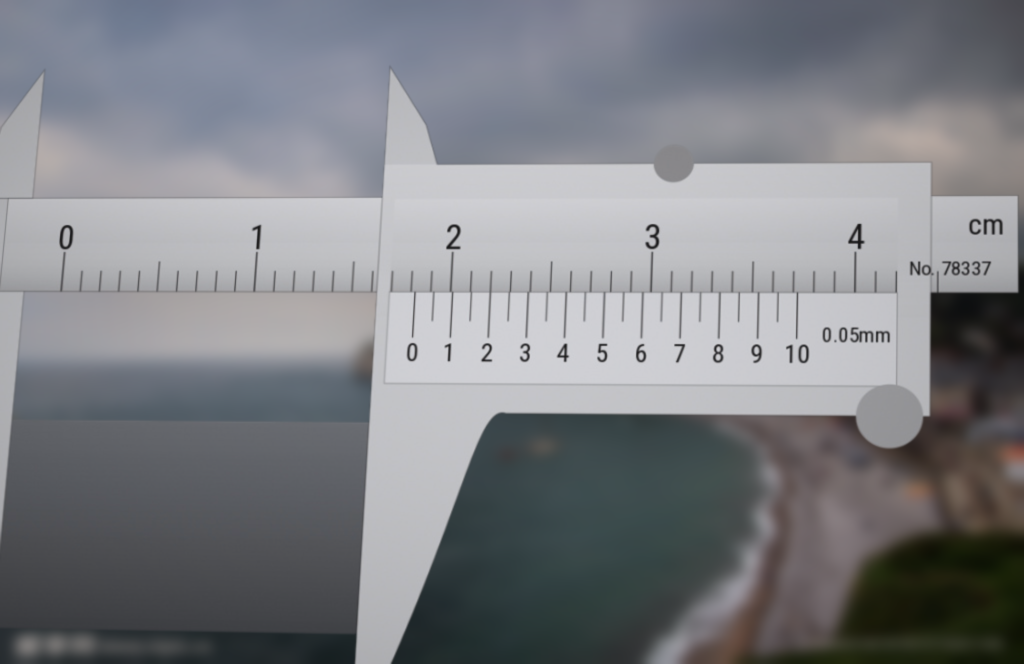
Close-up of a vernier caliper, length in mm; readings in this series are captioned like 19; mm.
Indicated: 18.2; mm
